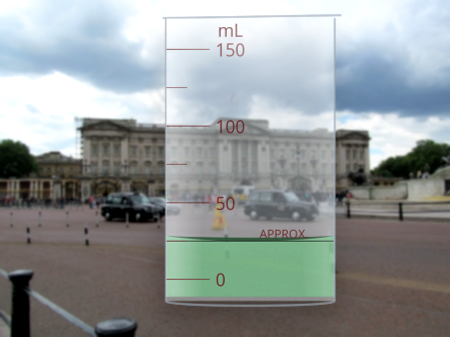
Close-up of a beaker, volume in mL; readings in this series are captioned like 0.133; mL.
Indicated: 25; mL
